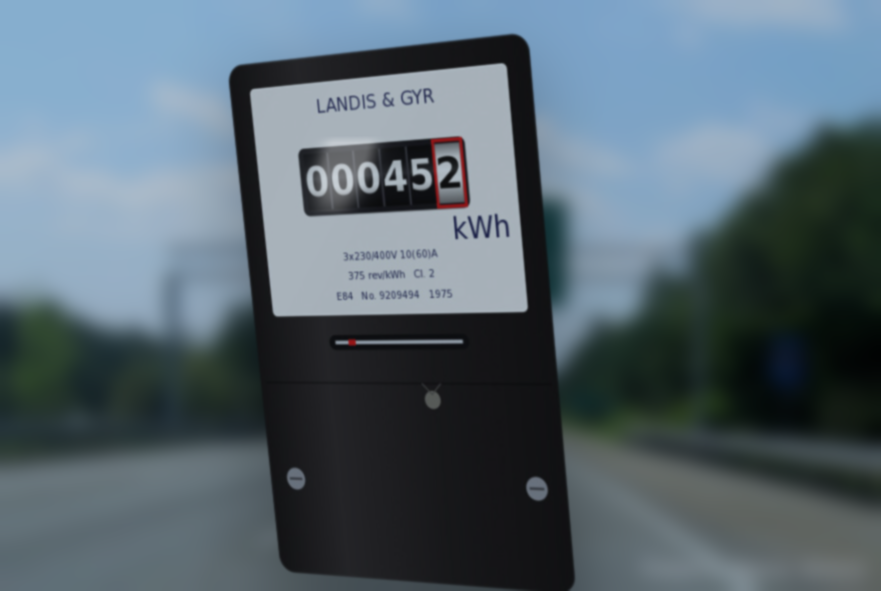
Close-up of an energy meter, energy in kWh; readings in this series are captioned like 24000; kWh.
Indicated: 45.2; kWh
